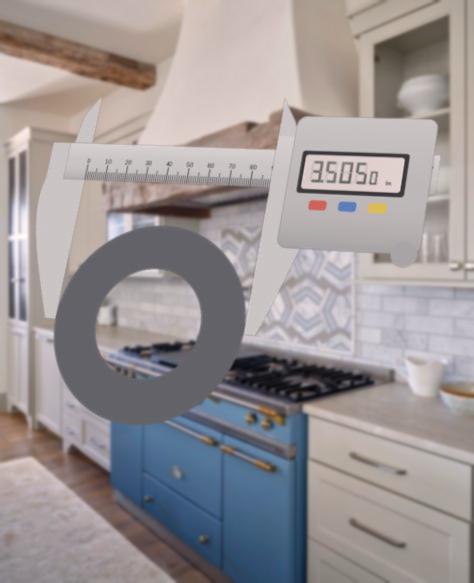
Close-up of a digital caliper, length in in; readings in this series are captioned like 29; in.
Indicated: 3.5050; in
